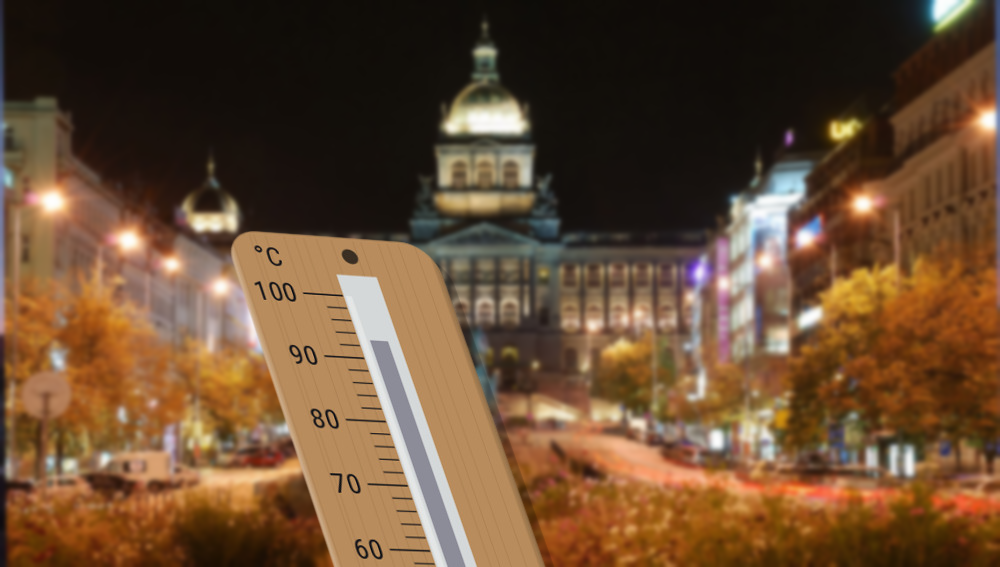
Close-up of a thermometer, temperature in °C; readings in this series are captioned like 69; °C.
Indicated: 93; °C
